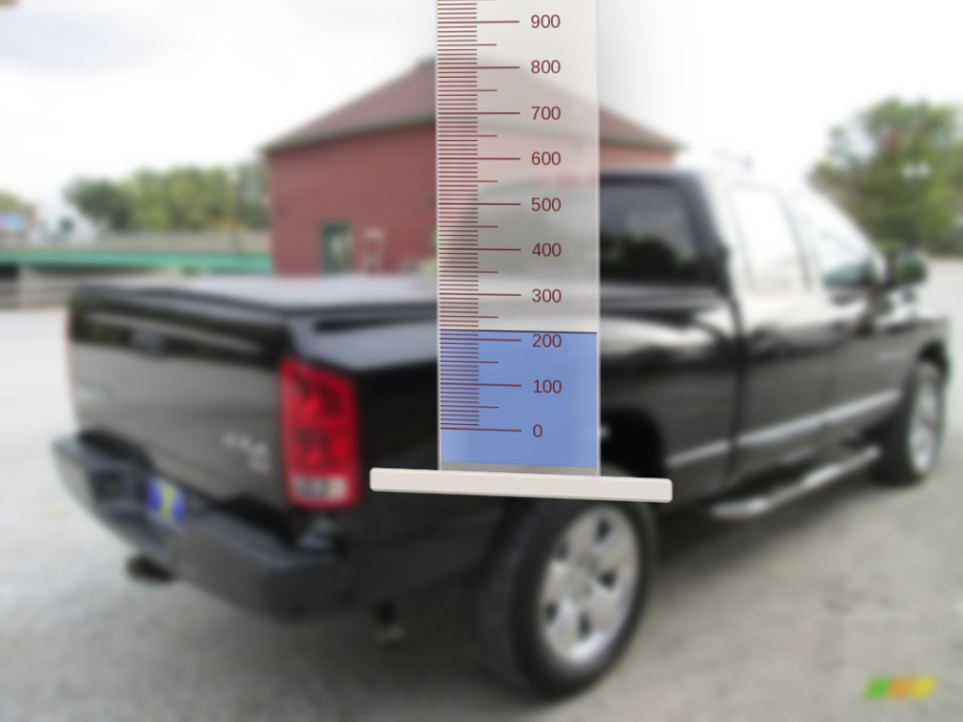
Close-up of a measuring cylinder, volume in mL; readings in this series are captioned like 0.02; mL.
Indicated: 220; mL
